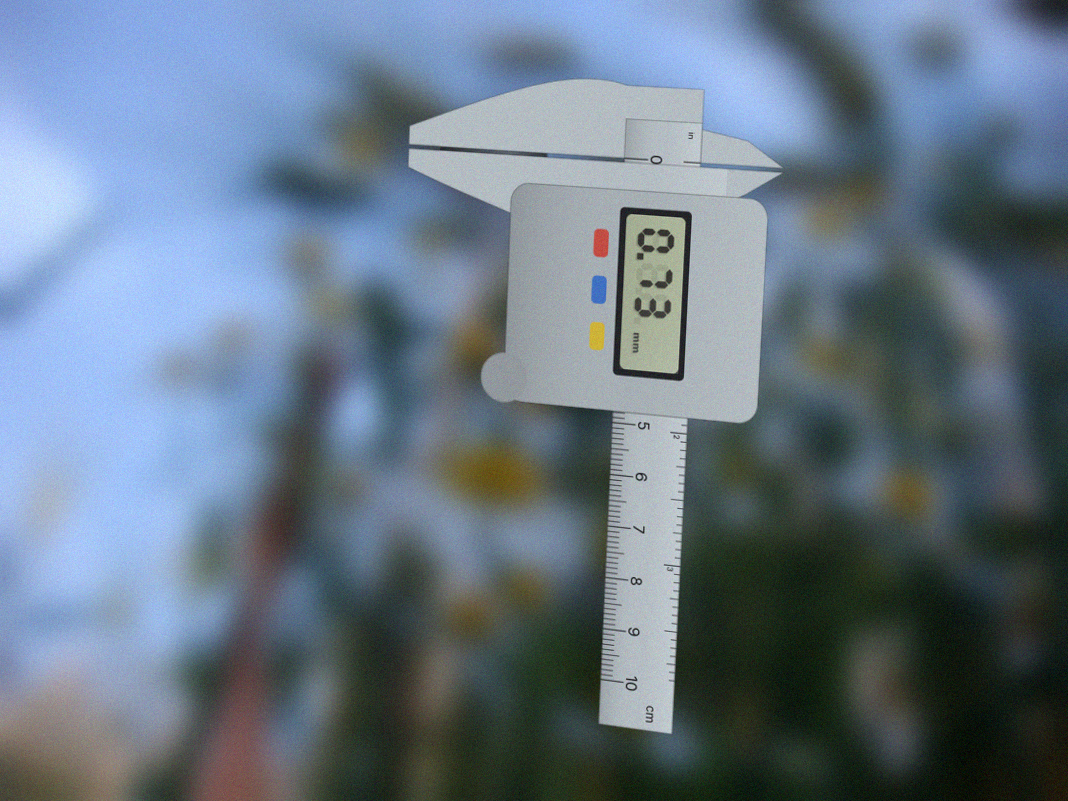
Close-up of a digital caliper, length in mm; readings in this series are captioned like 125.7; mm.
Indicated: 0.73; mm
